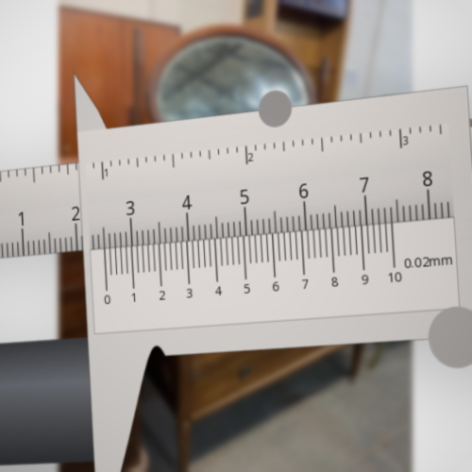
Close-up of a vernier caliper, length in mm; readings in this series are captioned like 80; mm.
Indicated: 25.0; mm
